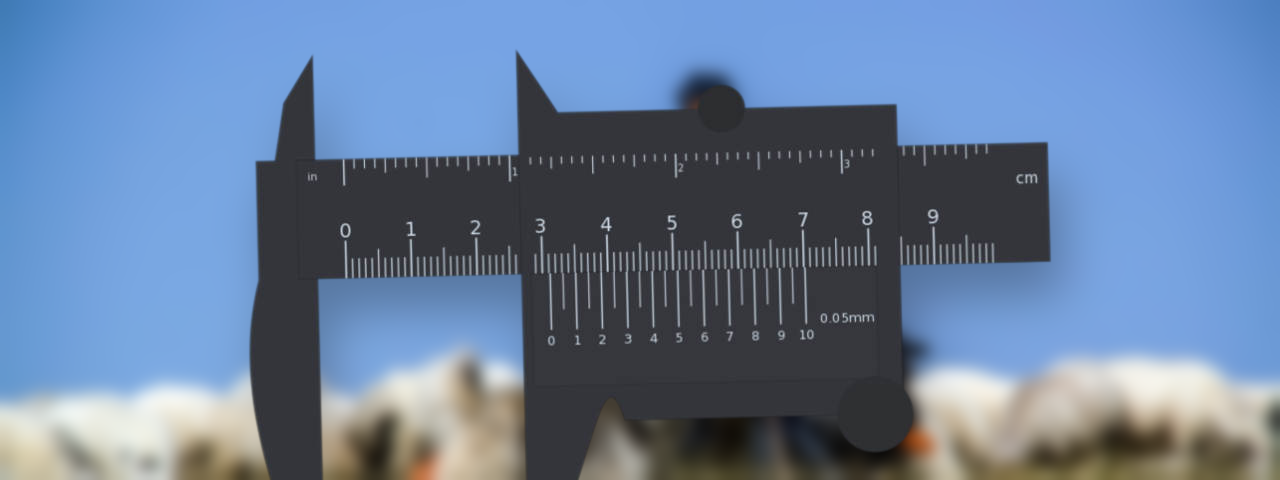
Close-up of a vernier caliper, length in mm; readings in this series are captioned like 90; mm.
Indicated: 31.2; mm
